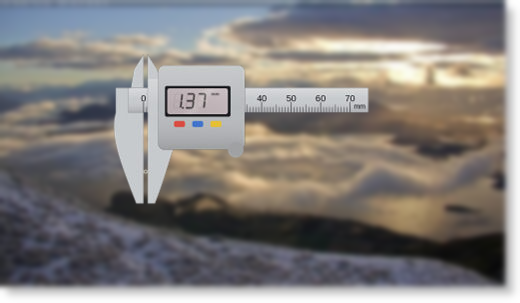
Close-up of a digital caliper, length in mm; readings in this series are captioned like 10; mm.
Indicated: 1.37; mm
